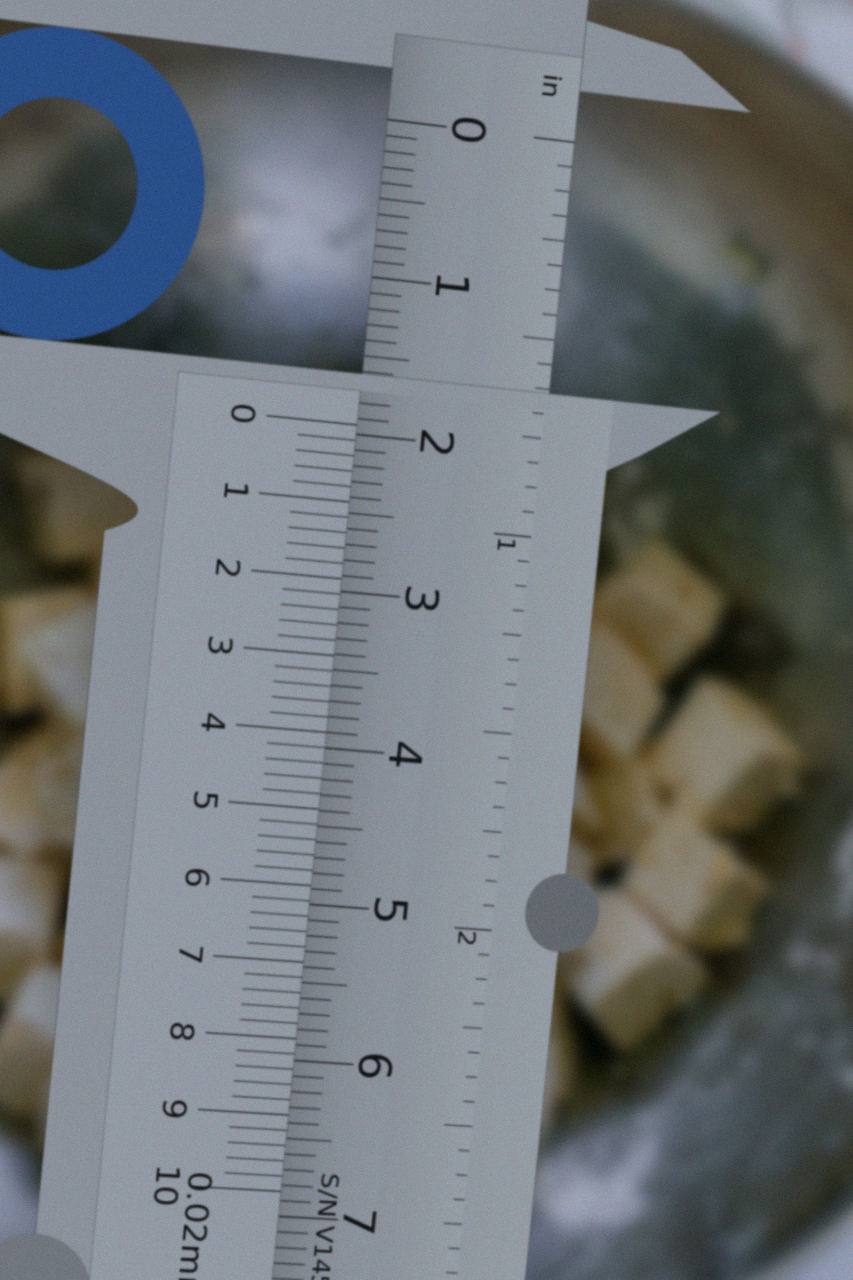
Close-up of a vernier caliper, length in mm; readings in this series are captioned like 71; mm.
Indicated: 19.4; mm
